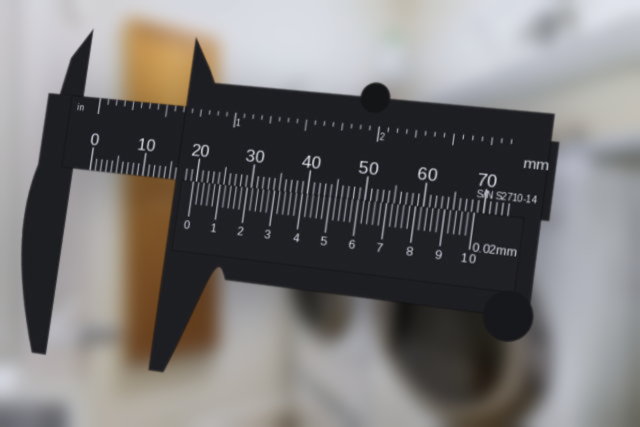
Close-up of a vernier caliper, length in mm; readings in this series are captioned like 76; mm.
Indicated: 19.5; mm
